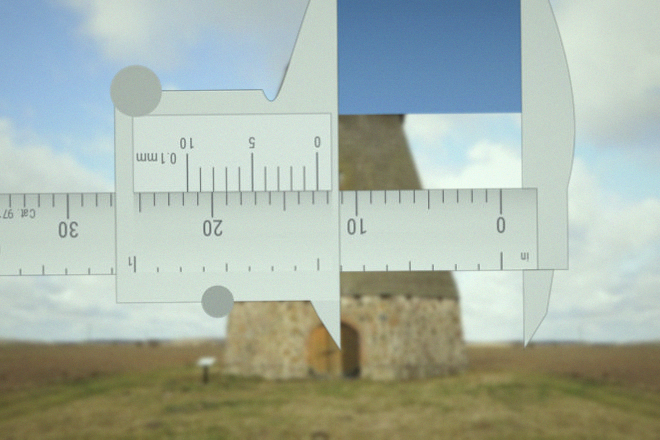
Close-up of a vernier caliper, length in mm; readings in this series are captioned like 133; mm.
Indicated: 12.7; mm
